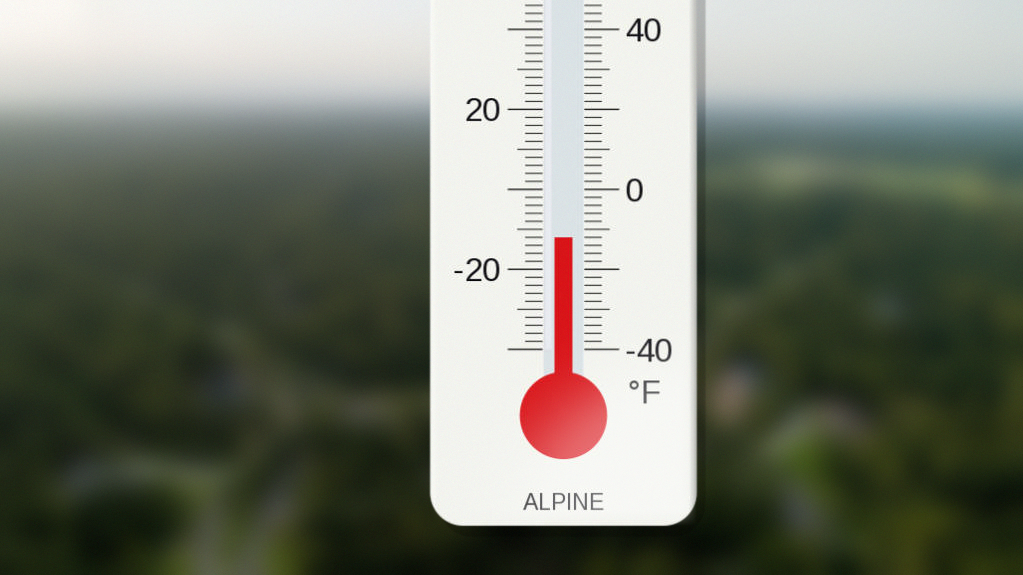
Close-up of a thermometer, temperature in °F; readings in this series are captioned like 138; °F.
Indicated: -12; °F
